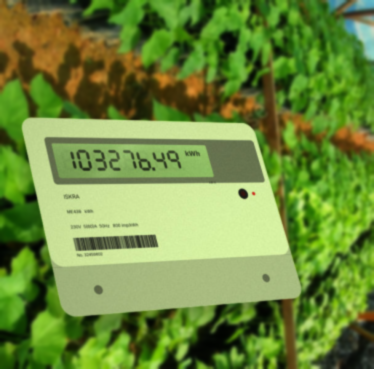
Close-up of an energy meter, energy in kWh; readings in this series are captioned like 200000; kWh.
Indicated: 103276.49; kWh
